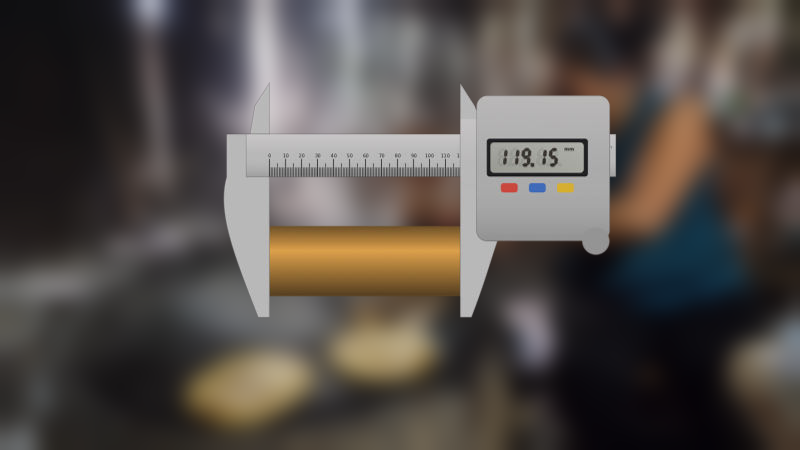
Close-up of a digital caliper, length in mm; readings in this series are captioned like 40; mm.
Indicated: 119.15; mm
